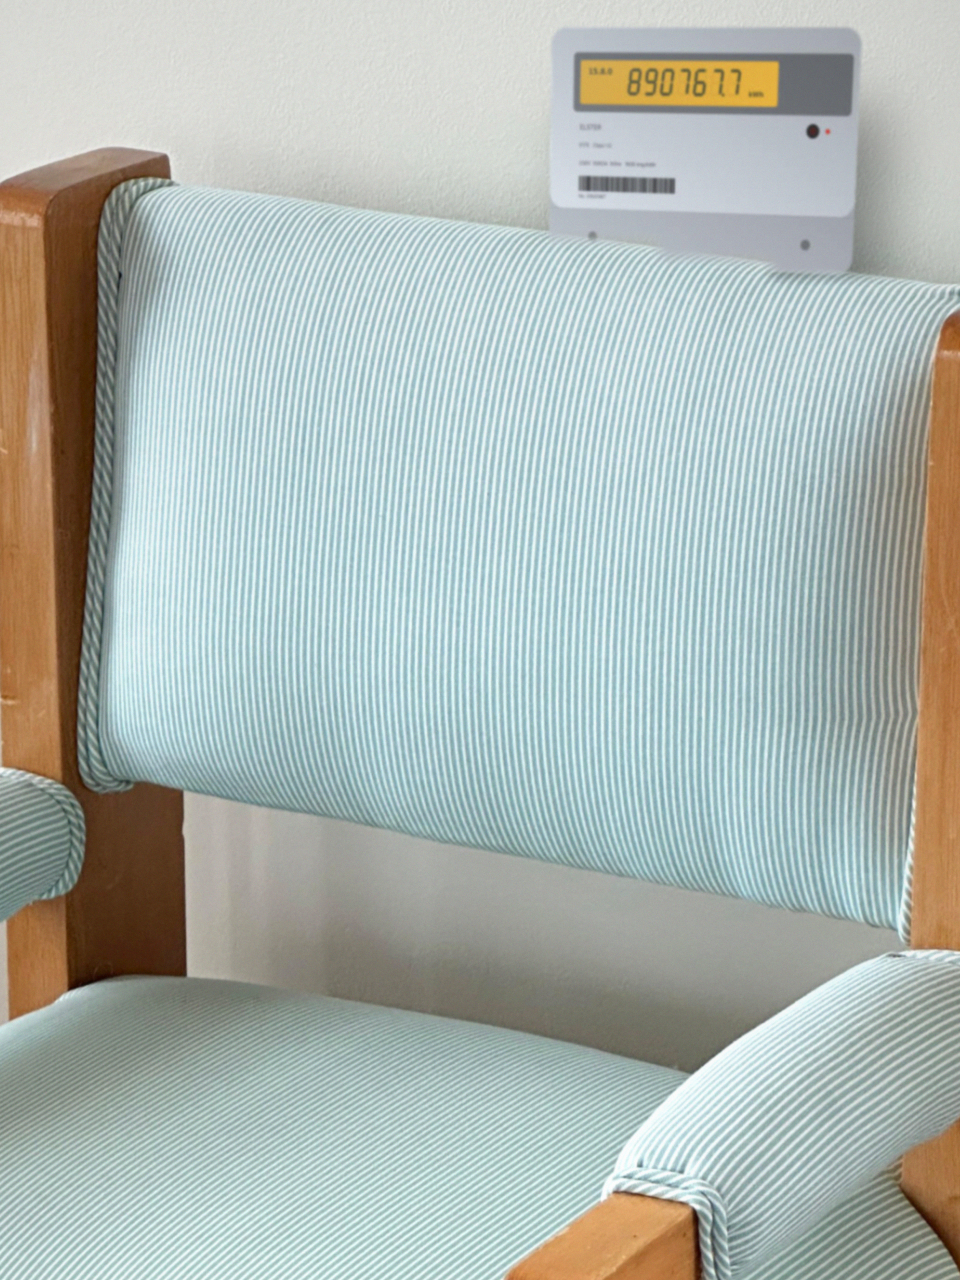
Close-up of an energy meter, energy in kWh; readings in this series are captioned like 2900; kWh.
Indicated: 890767.7; kWh
